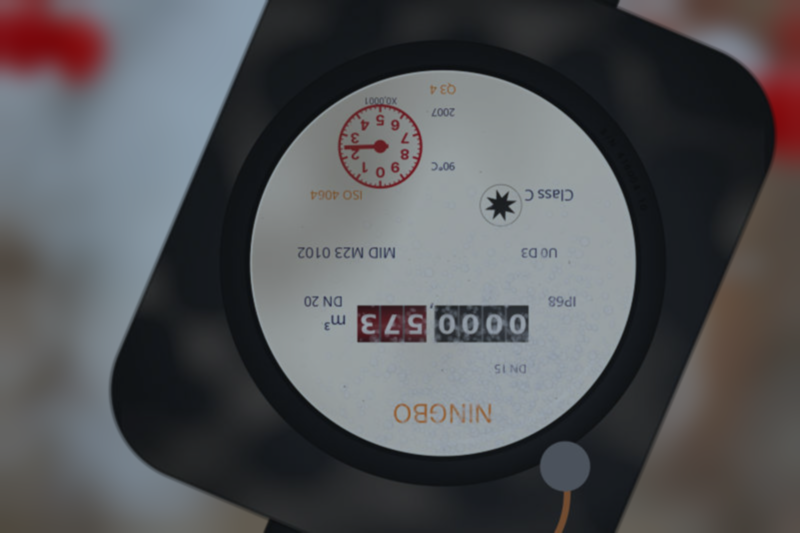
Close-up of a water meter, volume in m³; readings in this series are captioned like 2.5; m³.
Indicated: 0.5732; m³
